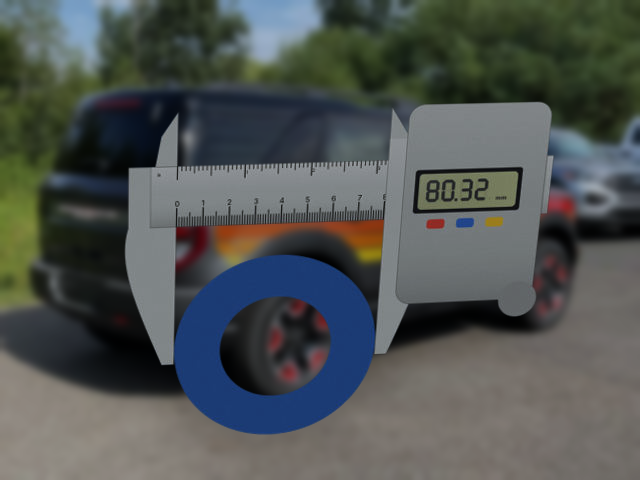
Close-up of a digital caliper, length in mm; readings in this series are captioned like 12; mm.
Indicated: 80.32; mm
